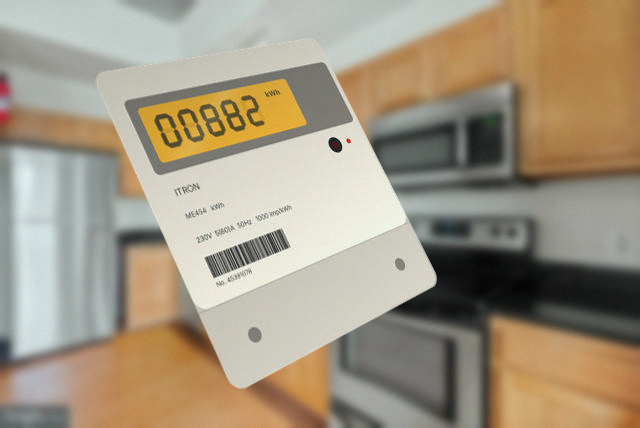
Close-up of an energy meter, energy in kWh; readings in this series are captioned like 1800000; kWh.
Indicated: 882; kWh
